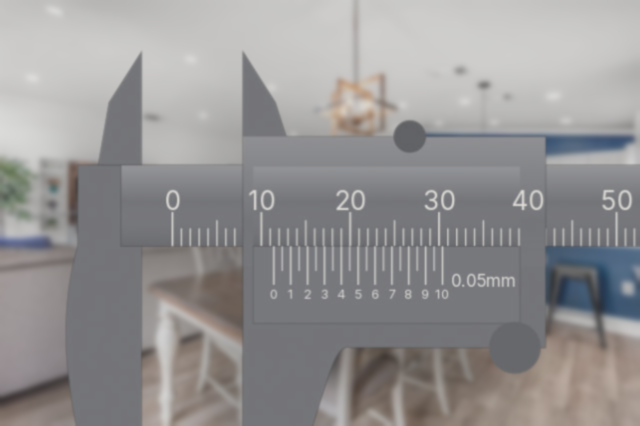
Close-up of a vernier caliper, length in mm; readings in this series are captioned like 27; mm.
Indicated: 11.4; mm
